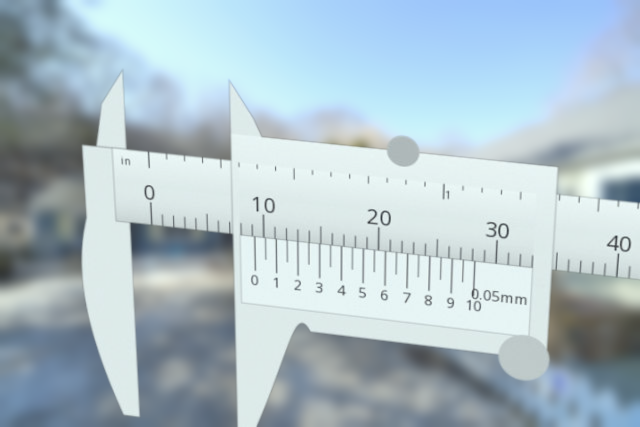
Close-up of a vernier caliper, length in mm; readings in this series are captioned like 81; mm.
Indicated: 9.2; mm
